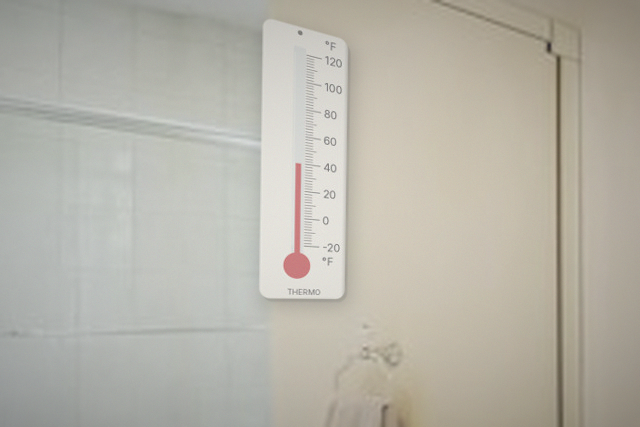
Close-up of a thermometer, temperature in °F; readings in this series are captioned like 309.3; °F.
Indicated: 40; °F
